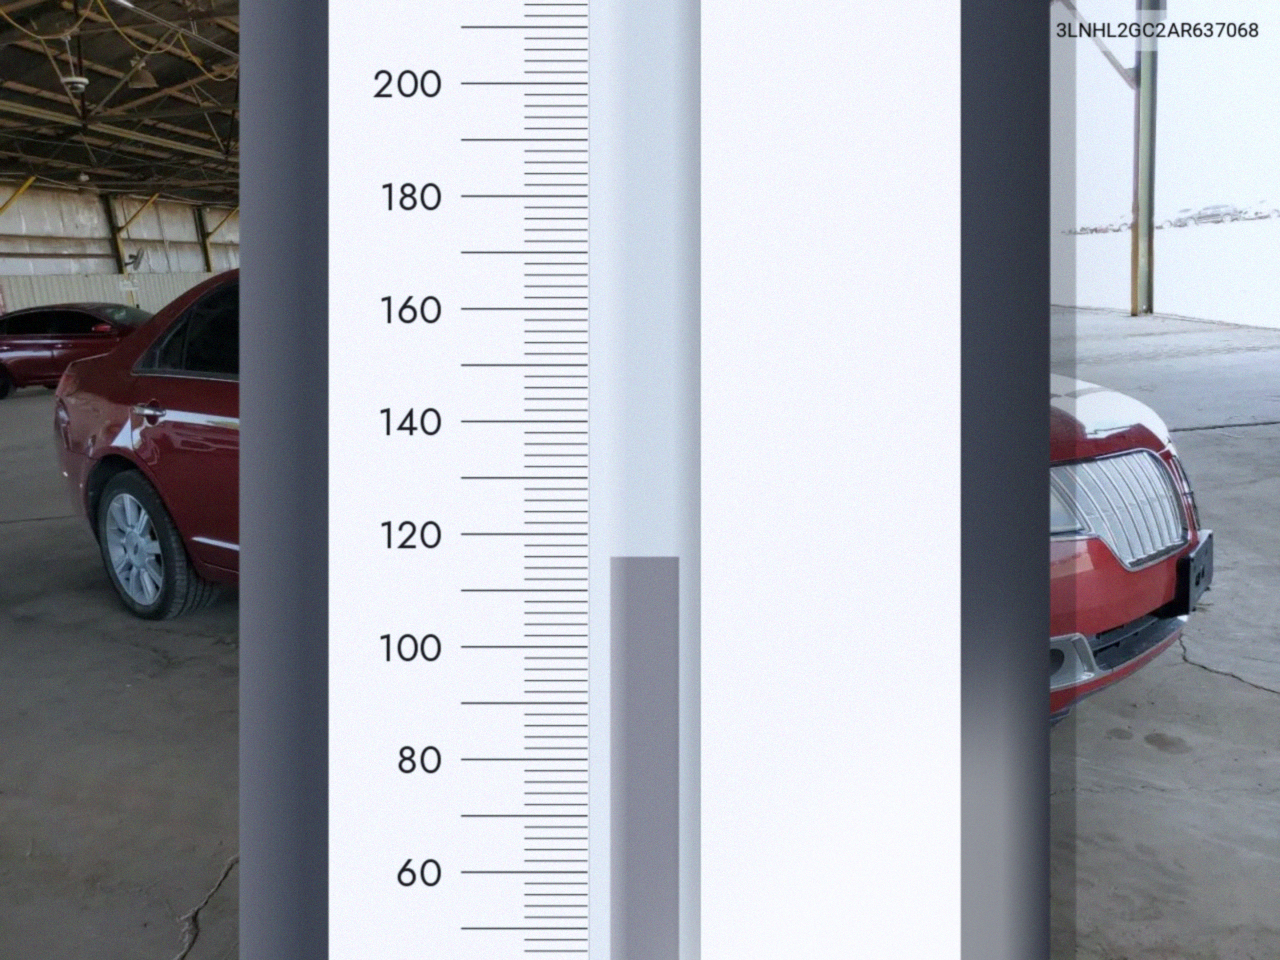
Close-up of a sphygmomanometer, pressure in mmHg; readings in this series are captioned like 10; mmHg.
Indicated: 116; mmHg
